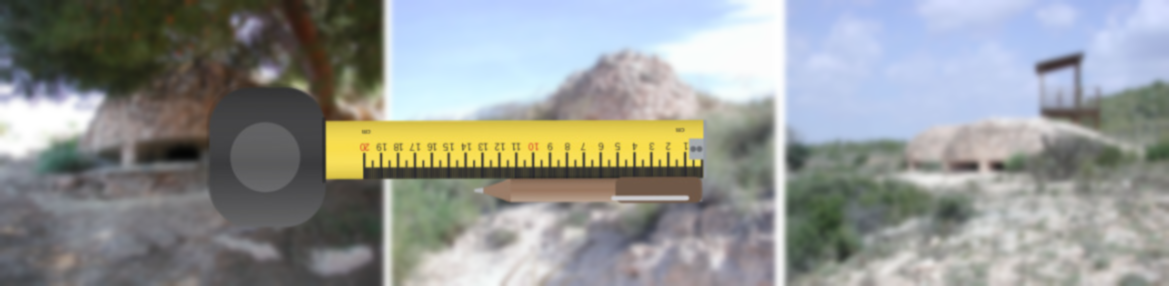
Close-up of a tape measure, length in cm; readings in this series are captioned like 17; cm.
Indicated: 13.5; cm
